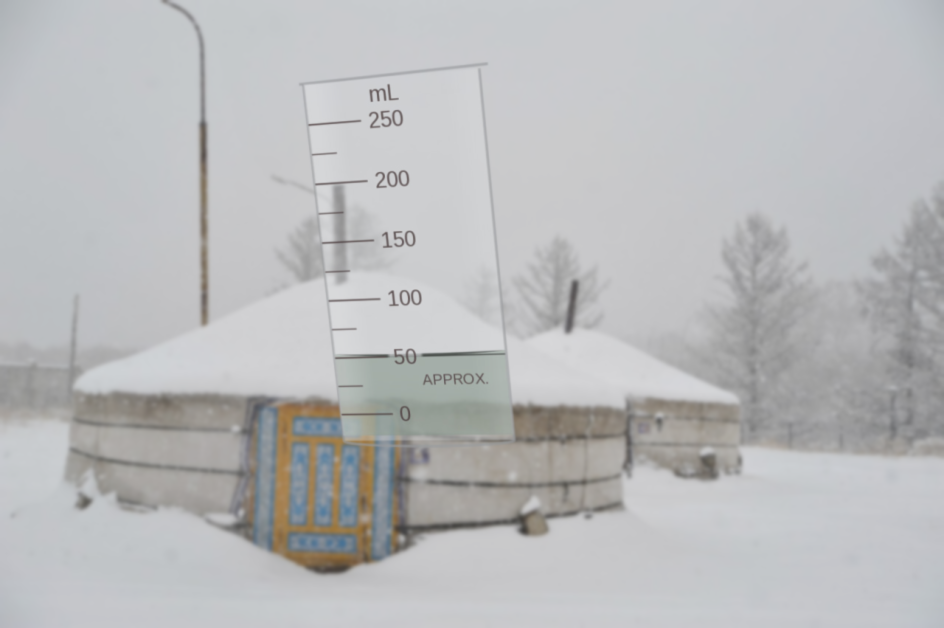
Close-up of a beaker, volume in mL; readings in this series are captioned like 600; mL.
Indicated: 50; mL
